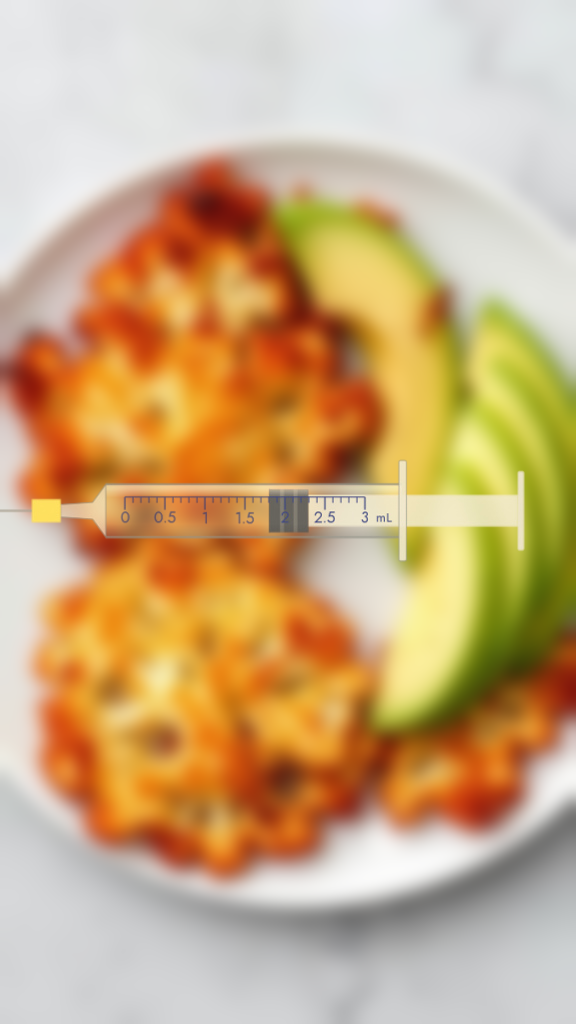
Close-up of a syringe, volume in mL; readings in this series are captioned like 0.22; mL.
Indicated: 1.8; mL
